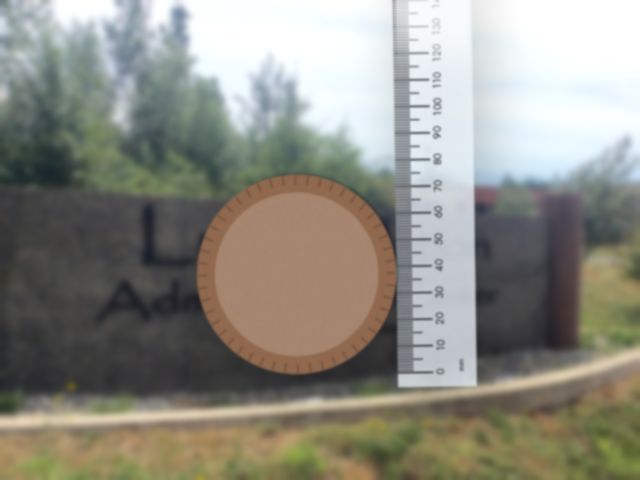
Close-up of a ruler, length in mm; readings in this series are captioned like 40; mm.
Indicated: 75; mm
